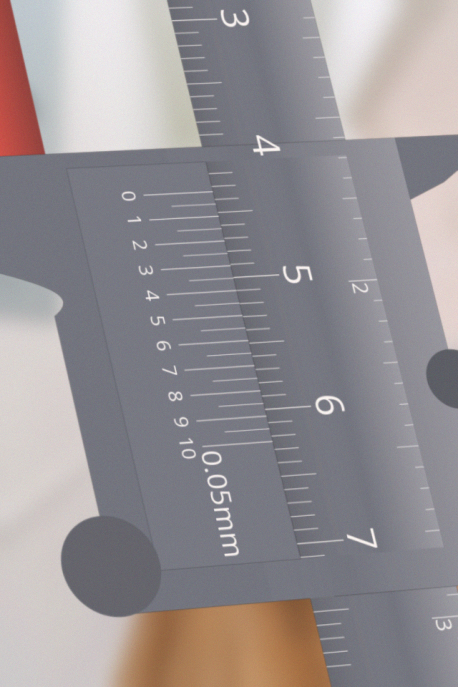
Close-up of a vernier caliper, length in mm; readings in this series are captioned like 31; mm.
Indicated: 43.4; mm
